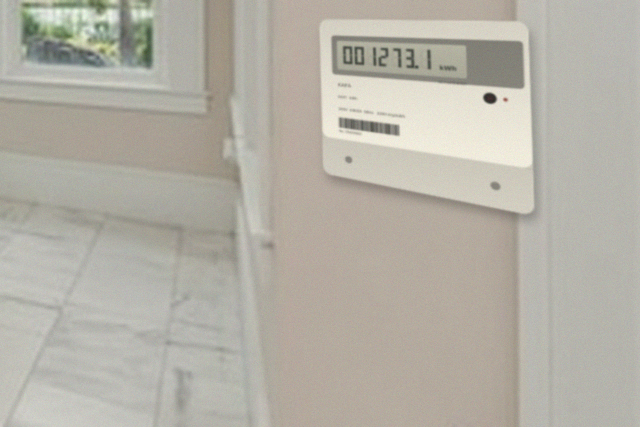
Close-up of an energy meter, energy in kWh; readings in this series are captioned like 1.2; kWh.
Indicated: 1273.1; kWh
